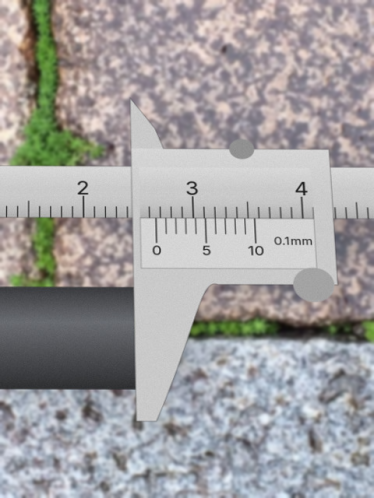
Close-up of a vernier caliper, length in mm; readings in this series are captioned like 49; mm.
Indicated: 26.6; mm
